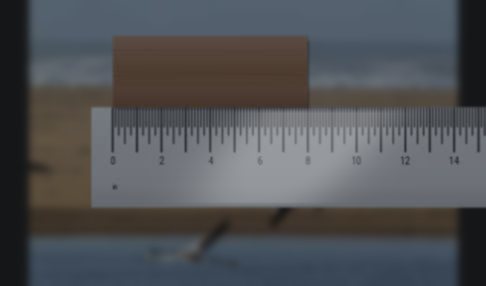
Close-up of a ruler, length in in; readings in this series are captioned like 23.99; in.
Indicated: 8; in
